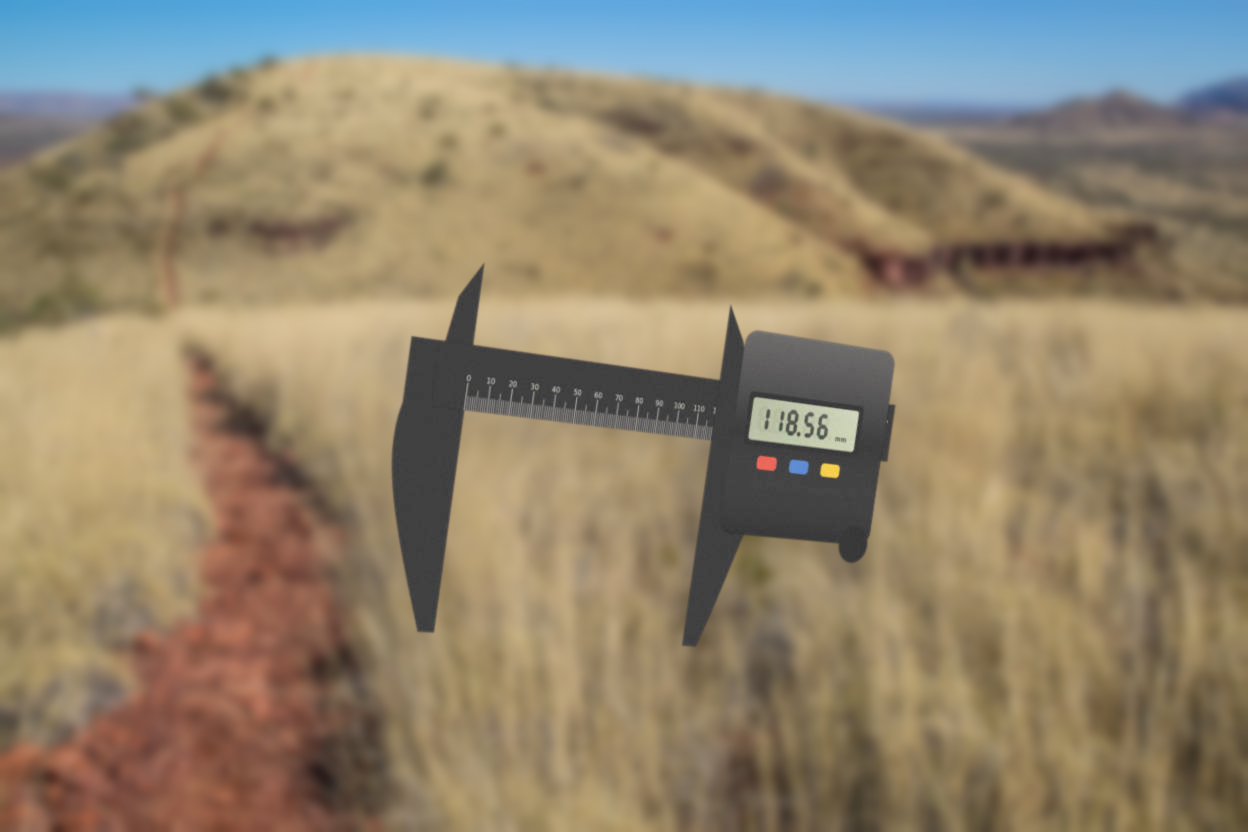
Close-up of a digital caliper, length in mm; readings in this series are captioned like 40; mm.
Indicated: 118.56; mm
